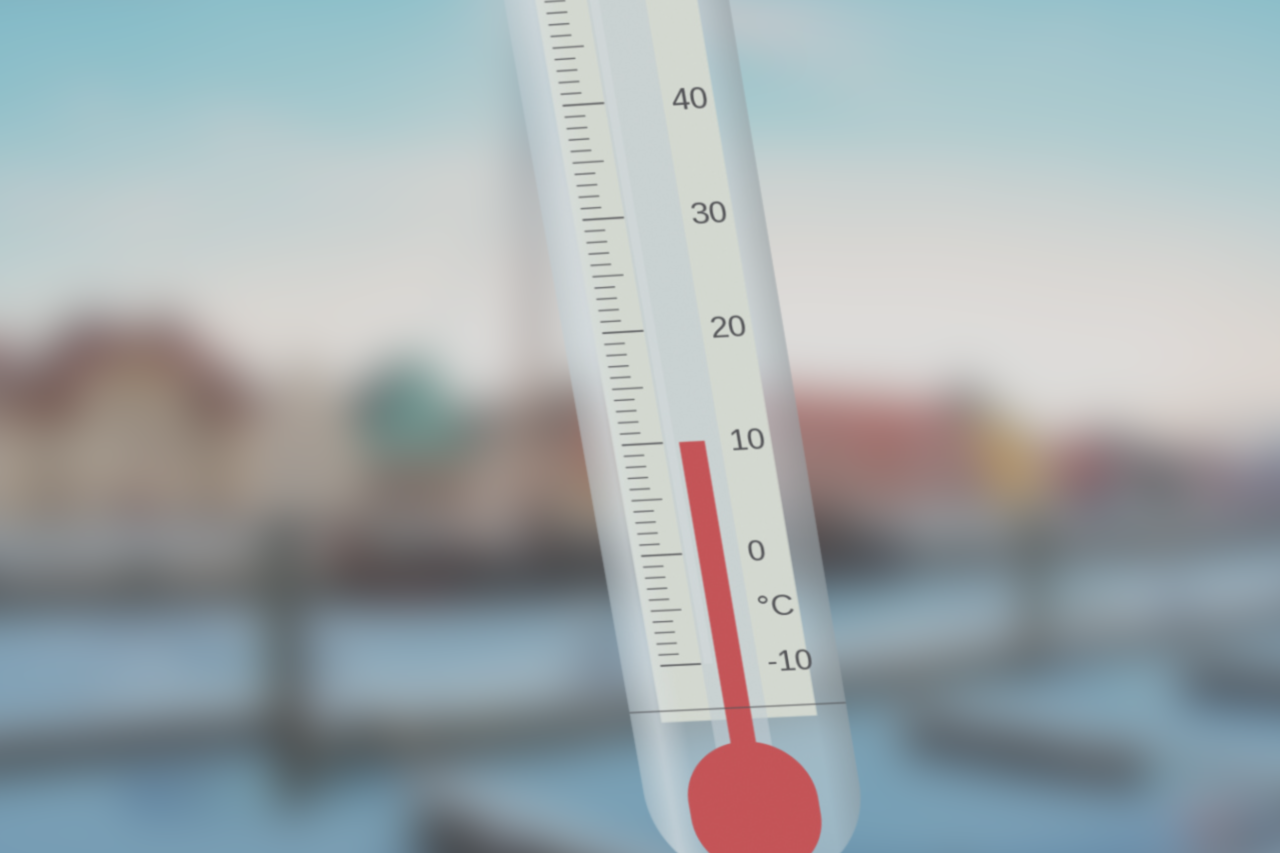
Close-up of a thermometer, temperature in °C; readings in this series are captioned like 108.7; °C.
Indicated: 10; °C
